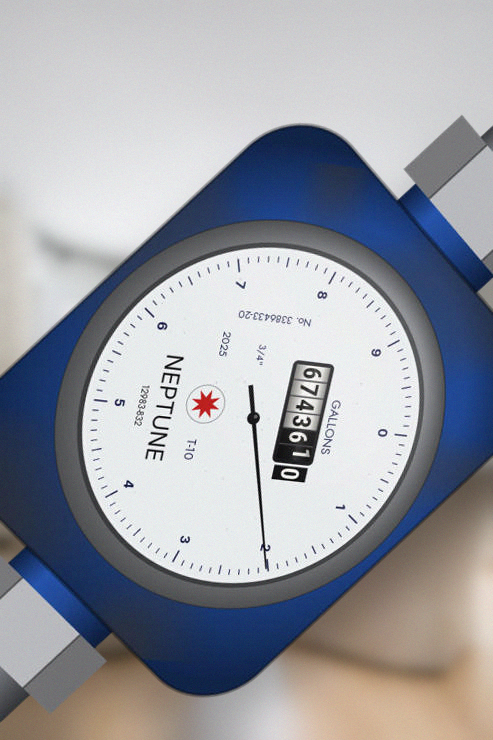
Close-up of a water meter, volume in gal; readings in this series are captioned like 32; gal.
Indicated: 6743612.0; gal
